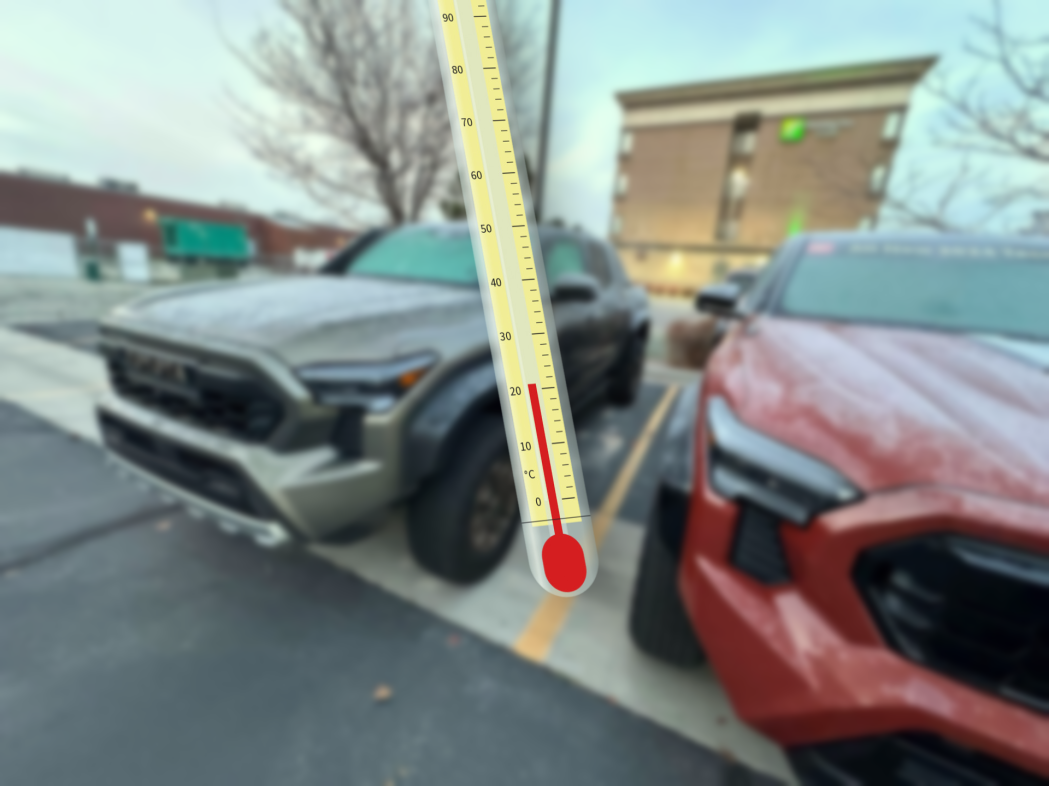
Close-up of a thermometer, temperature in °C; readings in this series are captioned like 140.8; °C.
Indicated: 21; °C
